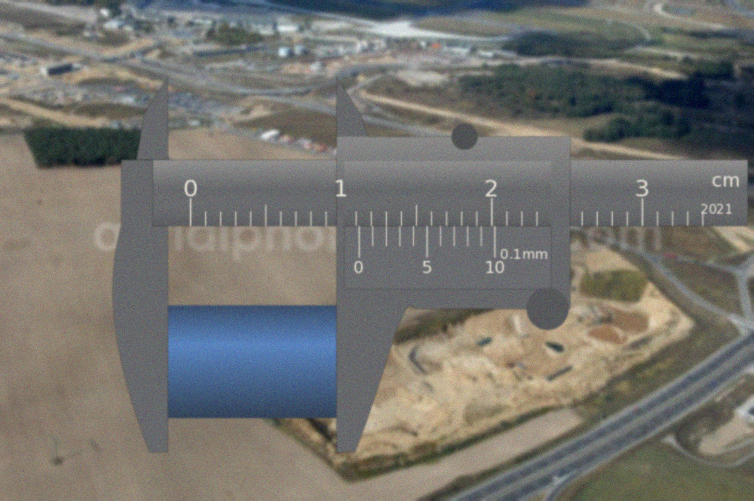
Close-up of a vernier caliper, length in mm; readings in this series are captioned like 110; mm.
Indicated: 11.2; mm
